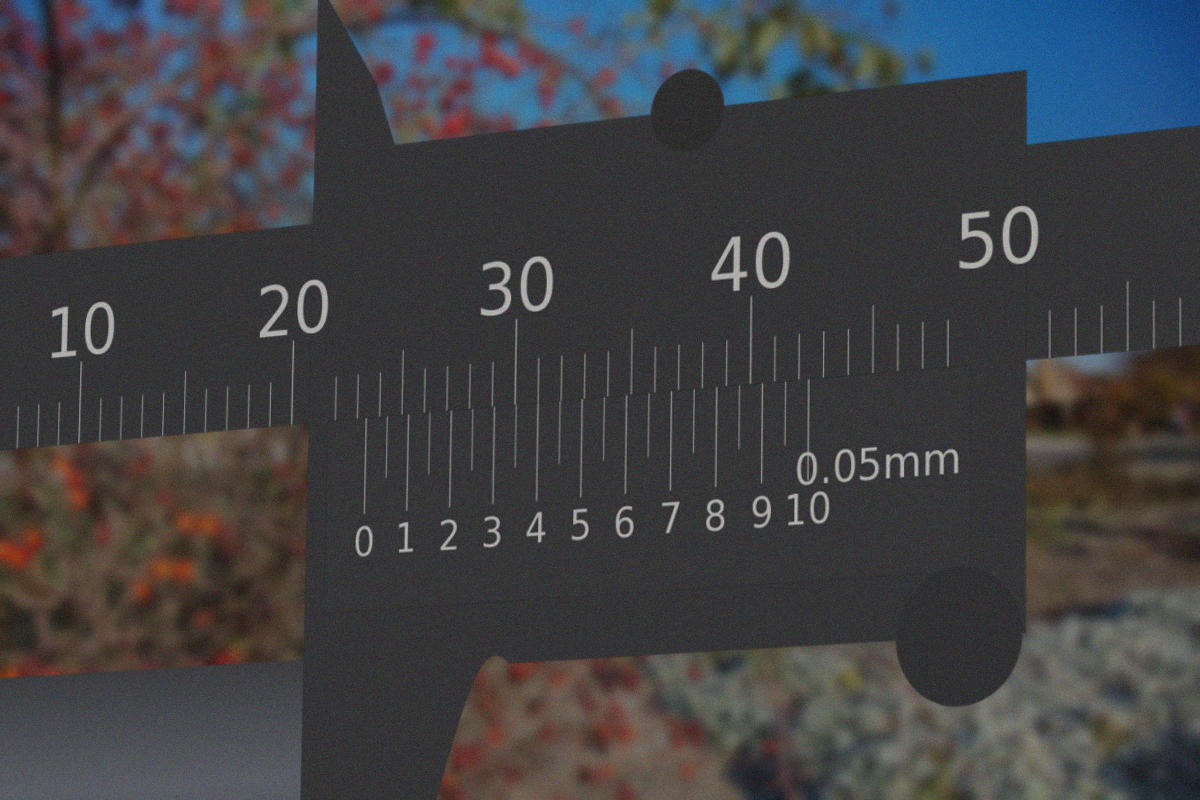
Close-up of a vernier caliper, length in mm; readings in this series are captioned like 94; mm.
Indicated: 23.4; mm
